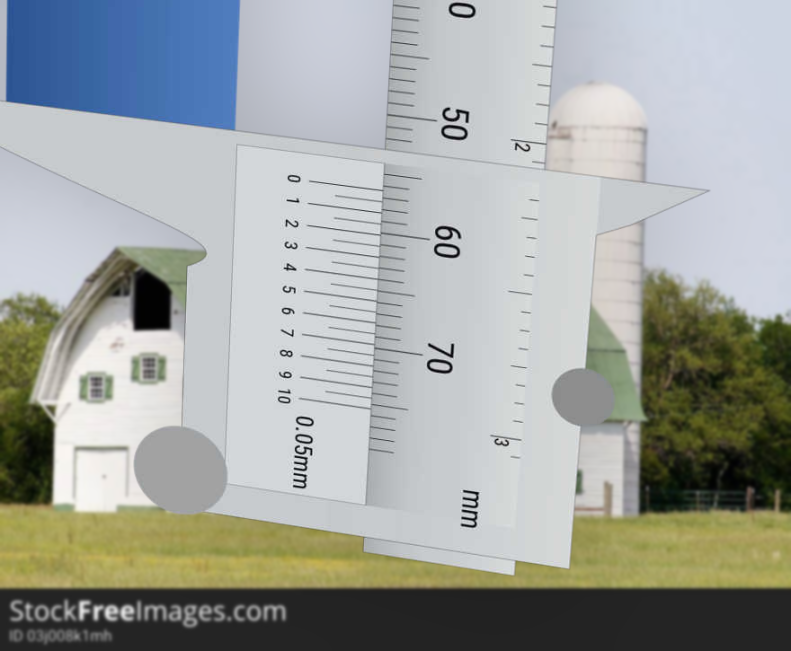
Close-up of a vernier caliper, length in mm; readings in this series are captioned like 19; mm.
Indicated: 56.4; mm
